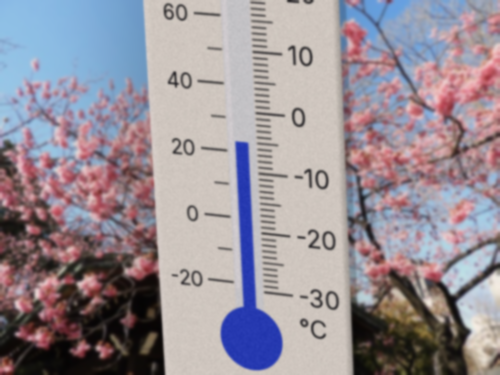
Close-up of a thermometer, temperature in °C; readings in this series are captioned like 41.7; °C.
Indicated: -5; °C
